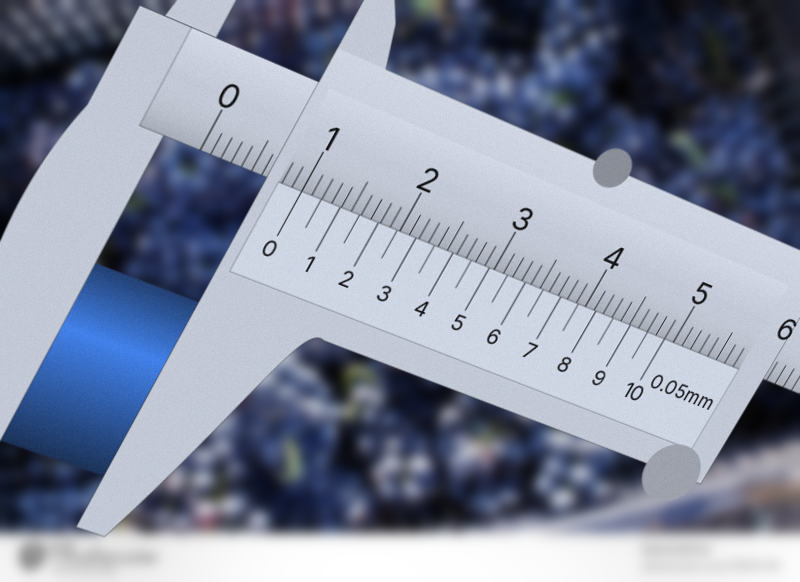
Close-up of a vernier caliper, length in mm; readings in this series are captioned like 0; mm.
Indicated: 10.0; mm
